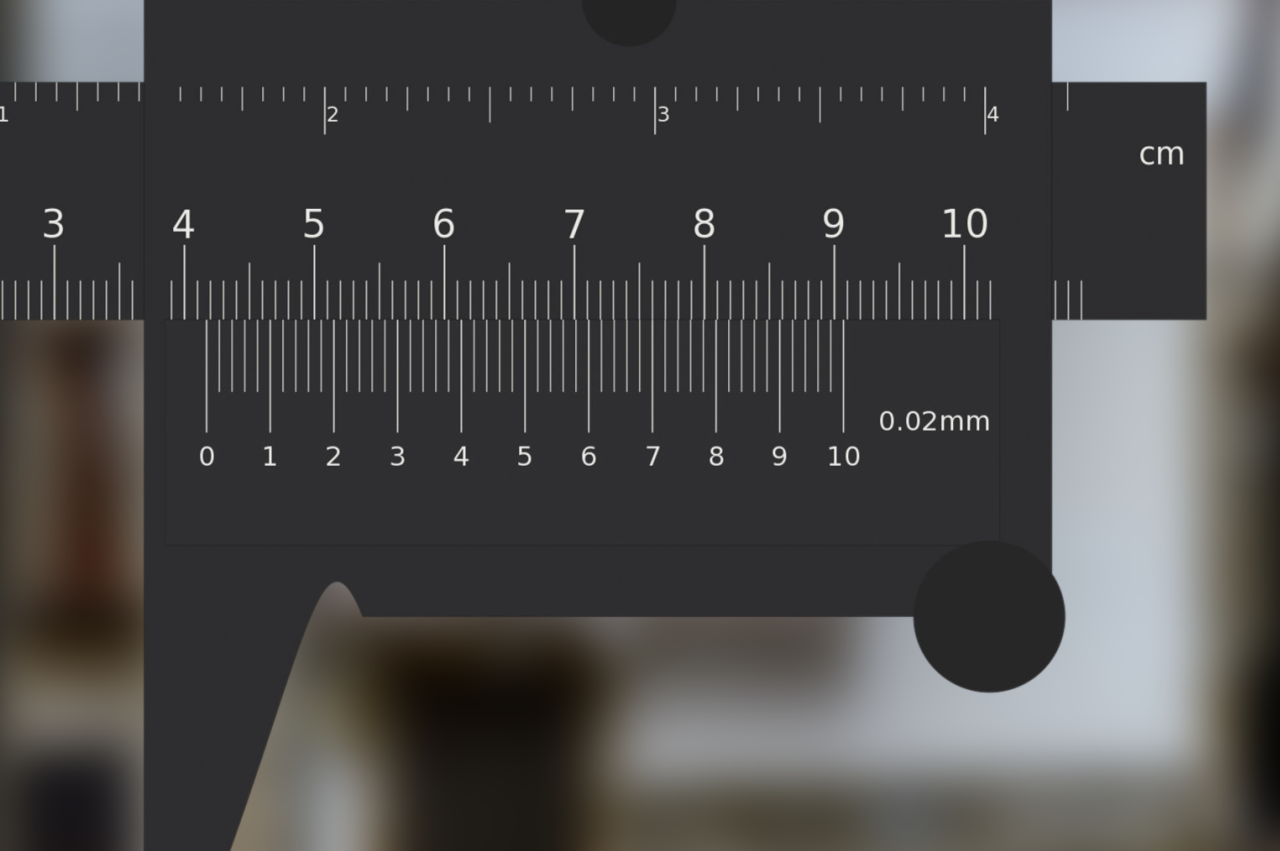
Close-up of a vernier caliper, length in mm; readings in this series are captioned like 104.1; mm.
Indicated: 41.7; mm
